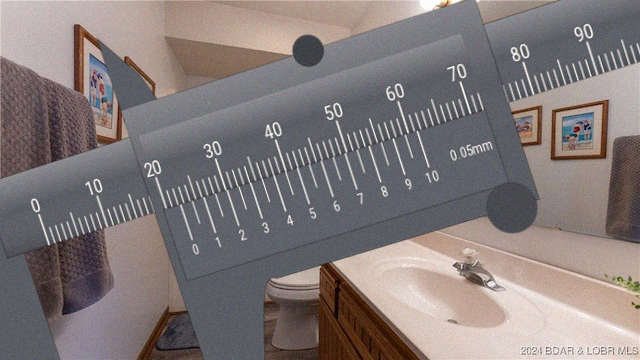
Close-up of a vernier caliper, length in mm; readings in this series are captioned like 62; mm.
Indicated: 22.4; mm
